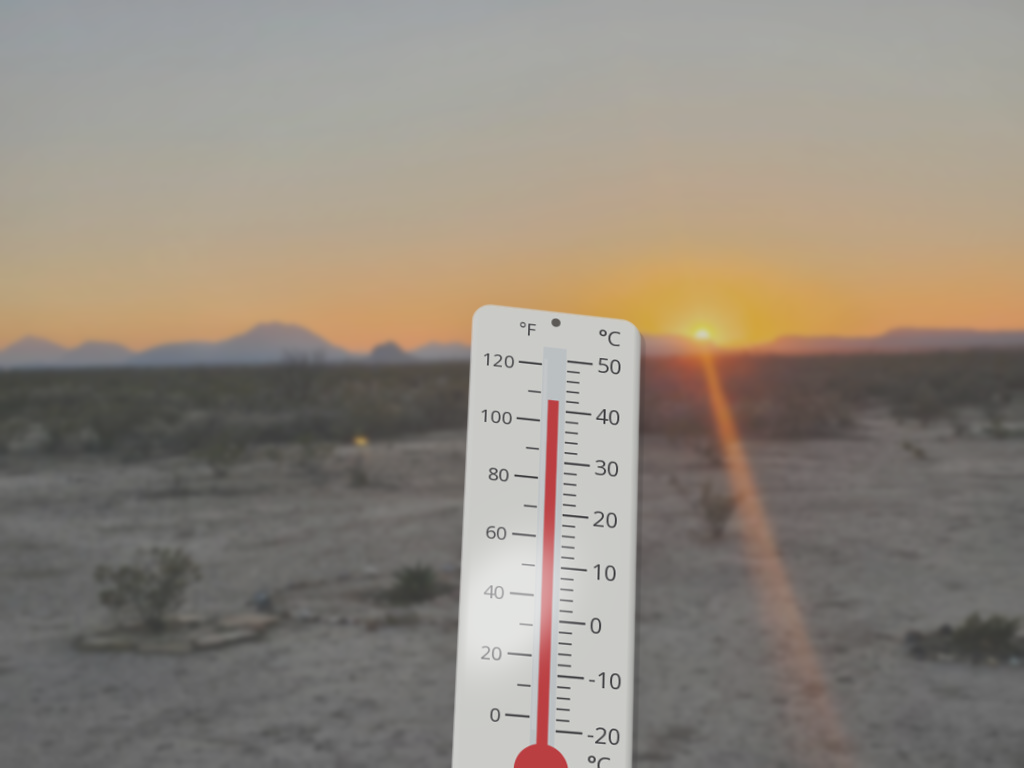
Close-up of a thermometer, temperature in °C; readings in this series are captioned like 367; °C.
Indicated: 42; °C
